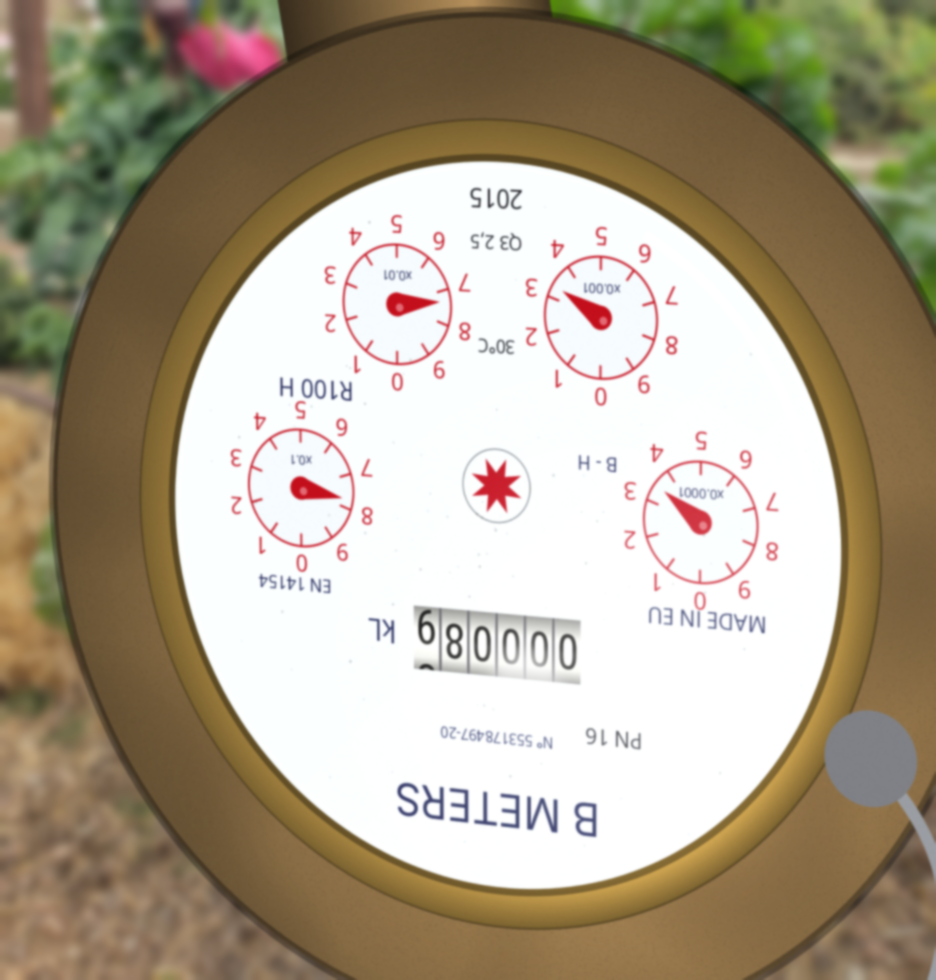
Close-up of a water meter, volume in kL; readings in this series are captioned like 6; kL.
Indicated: 88.7733; kL
